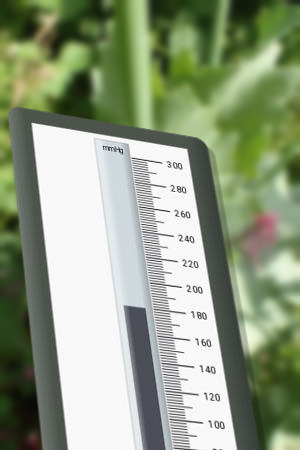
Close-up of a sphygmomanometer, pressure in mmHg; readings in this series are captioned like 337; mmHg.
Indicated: 180; mmHg
